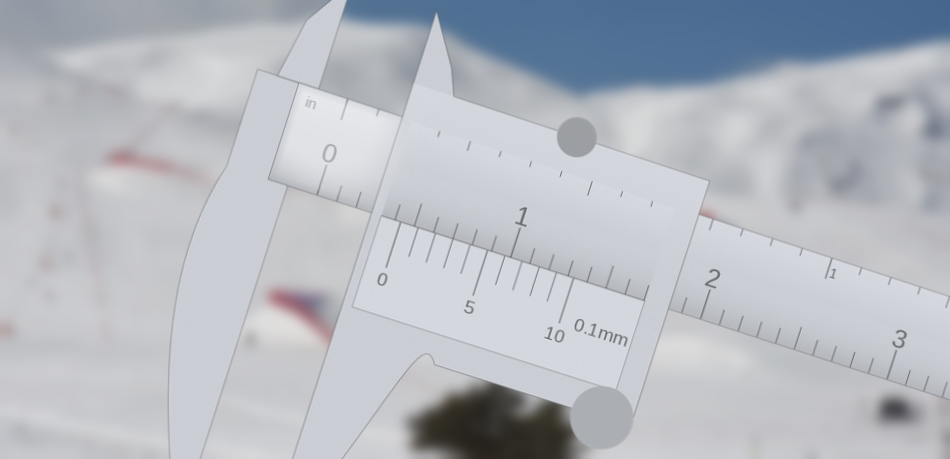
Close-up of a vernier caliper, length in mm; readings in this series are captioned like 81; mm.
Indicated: 4.3; mm
